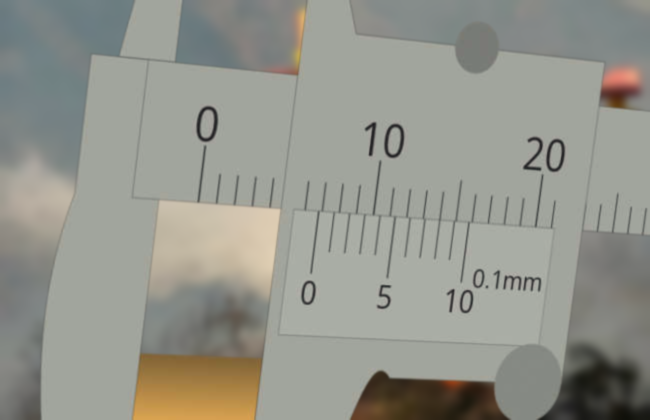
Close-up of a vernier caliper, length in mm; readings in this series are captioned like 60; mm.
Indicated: 6.8; mm
